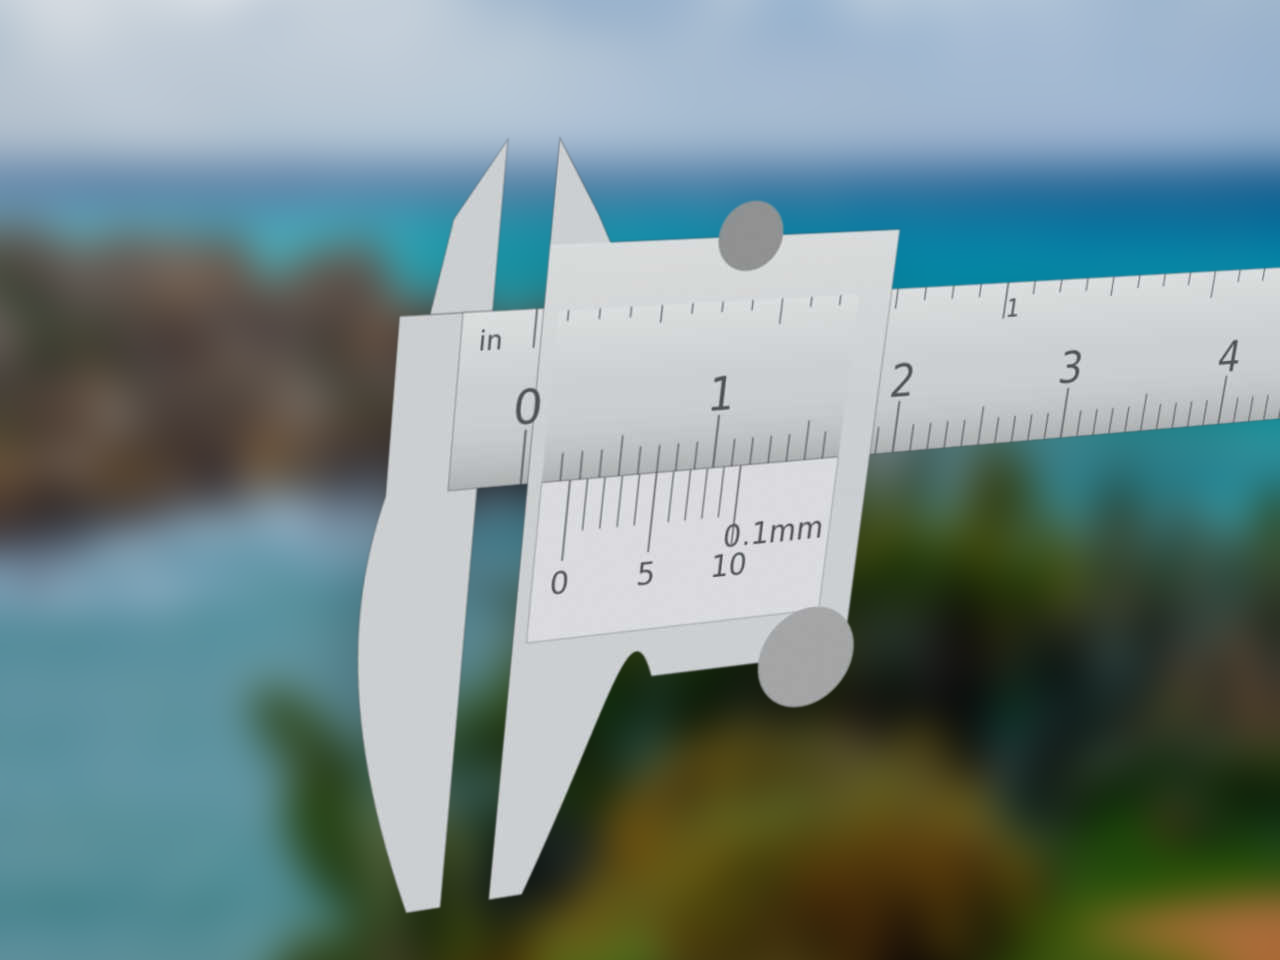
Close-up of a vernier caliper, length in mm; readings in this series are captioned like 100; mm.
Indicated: 2.5; mm
